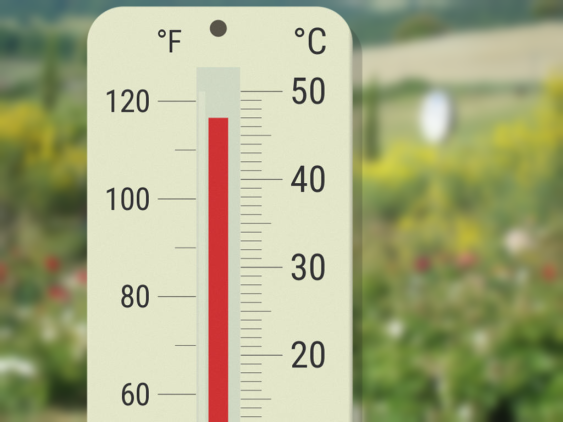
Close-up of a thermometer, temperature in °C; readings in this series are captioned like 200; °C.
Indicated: 47; °C
